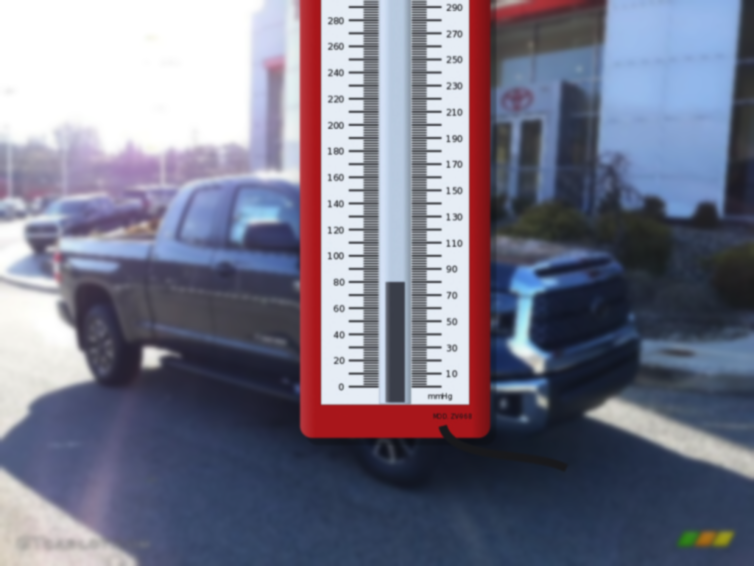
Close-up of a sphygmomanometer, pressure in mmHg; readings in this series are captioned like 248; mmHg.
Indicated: 80; mmHg
